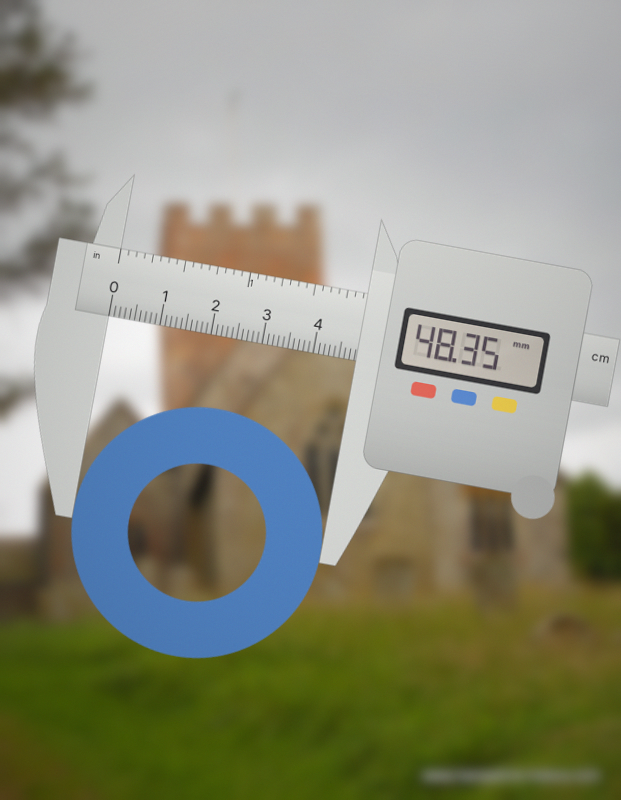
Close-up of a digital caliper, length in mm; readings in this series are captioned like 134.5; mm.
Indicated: 48.35; mm
